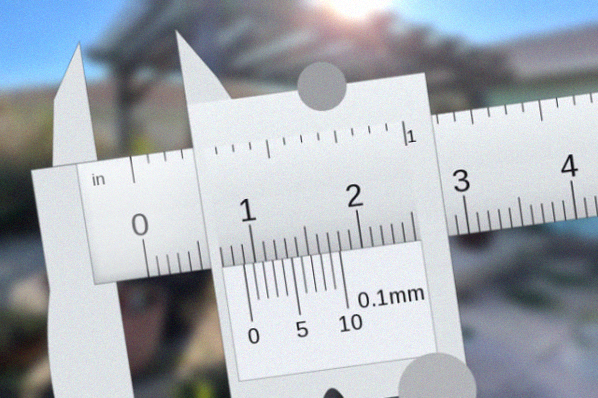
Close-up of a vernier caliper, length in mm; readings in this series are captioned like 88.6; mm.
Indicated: 8.9; mm
